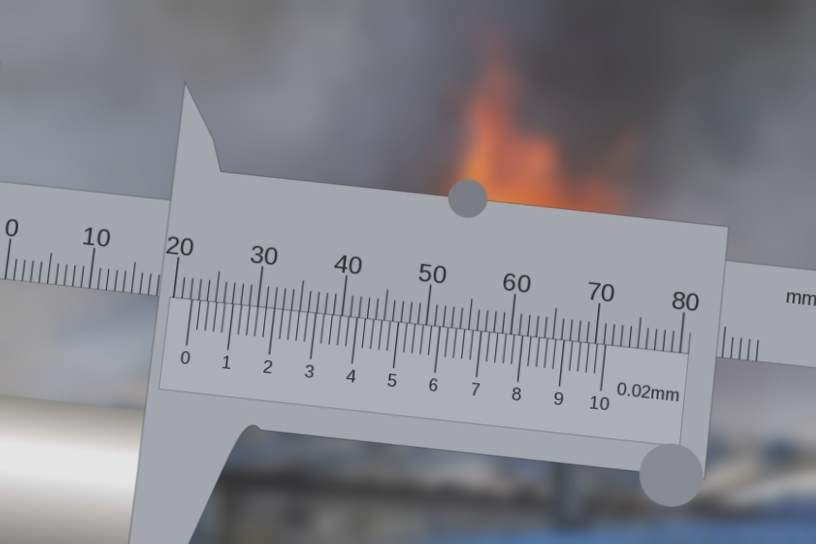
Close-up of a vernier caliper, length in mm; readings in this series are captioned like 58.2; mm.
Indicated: 22.2; mm
